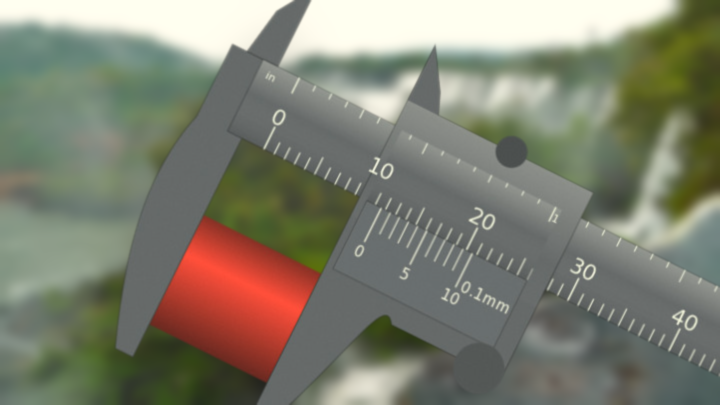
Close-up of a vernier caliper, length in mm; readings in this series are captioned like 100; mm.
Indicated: 11.6; mm
